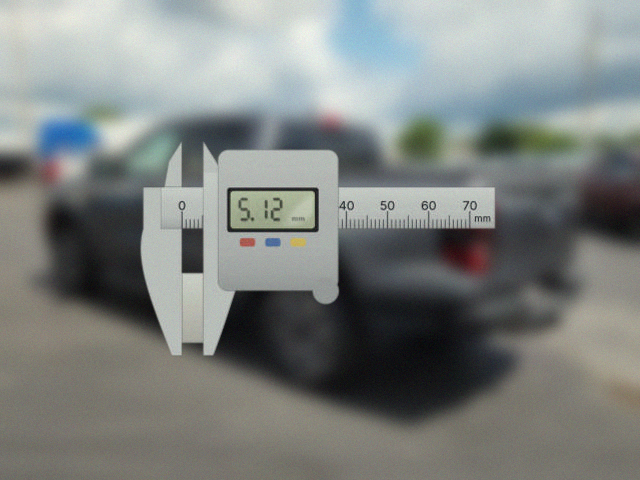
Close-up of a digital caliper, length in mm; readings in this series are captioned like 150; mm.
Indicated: 5.12; mm
